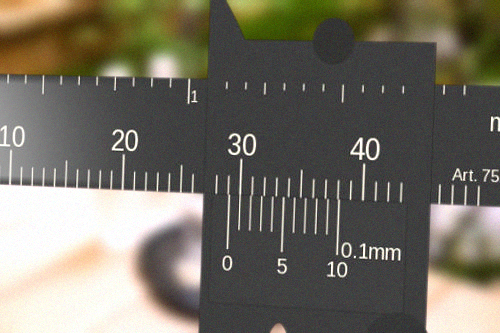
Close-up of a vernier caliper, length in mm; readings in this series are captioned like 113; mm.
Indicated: 29.1; mm
